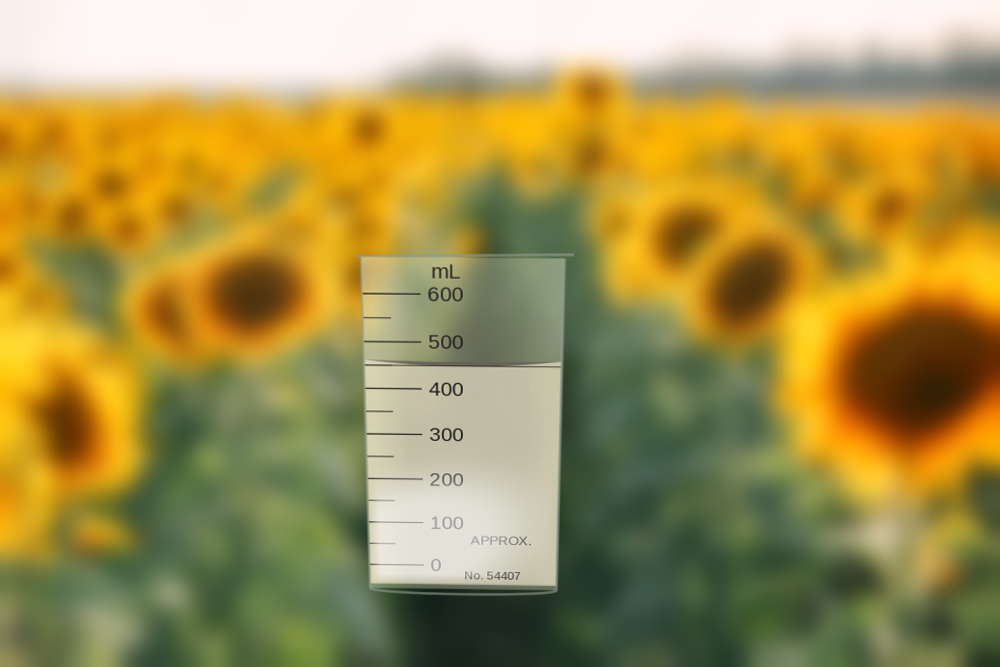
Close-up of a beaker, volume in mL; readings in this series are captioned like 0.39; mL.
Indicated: 450; mL
